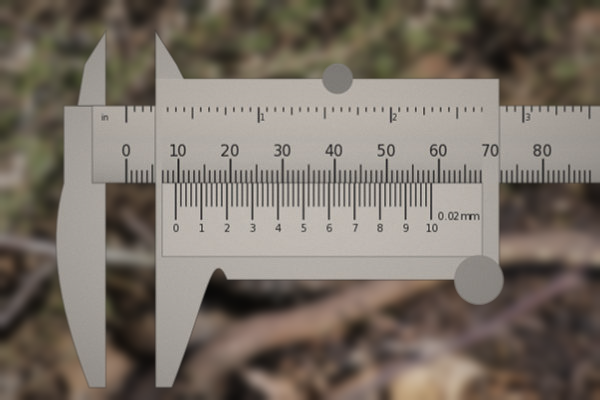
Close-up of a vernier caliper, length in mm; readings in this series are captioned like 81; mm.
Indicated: 9.5; mm
